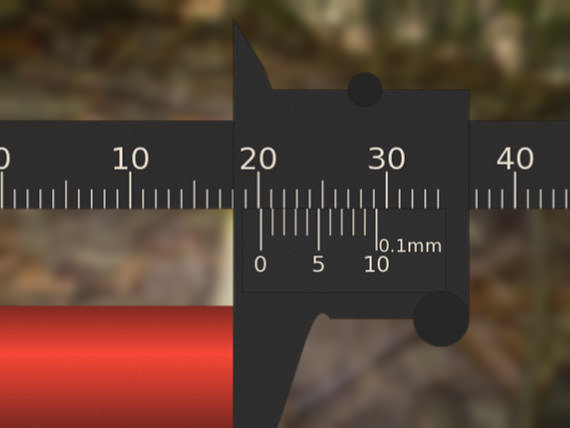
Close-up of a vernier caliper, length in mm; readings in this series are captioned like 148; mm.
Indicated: 20.2; mm
